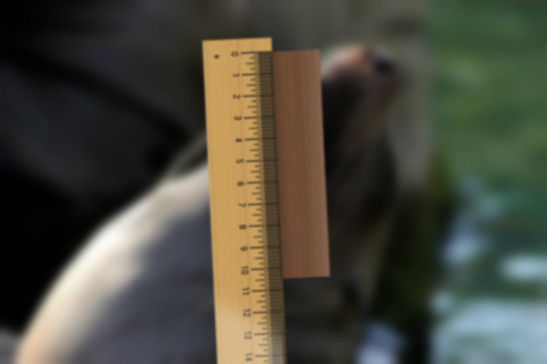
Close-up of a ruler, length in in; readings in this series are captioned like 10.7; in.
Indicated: 10.5; in
